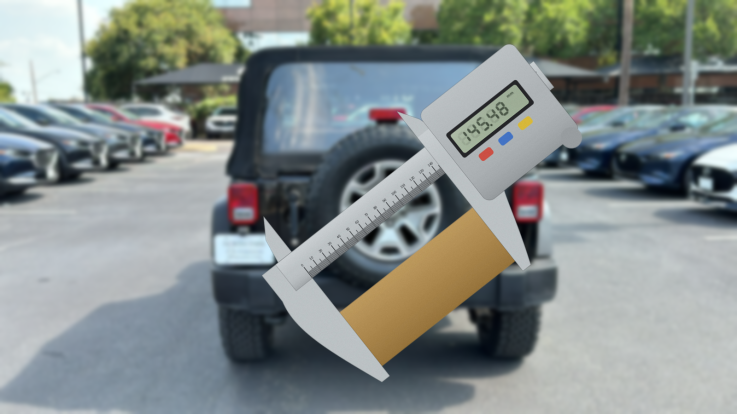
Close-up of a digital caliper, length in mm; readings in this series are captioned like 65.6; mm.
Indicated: 145.48; mm
